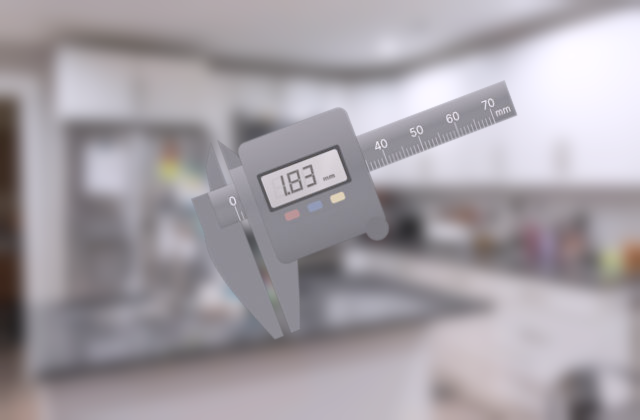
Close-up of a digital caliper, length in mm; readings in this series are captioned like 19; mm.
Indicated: 1.83; mm
